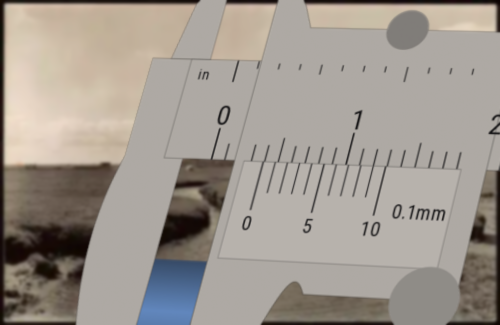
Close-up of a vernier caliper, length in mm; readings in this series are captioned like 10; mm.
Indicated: 3.9; mm
